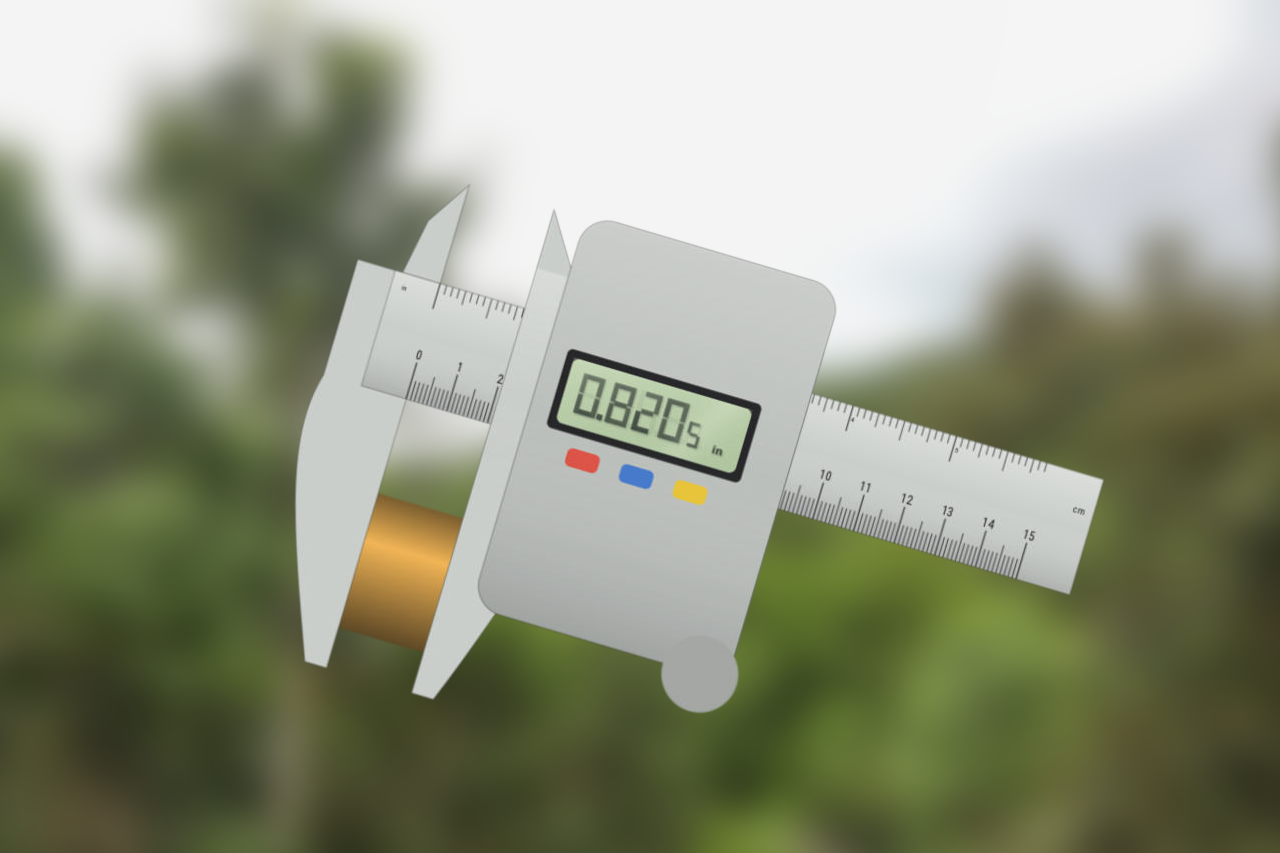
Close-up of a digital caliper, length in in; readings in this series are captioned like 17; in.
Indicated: 0.8205; in
